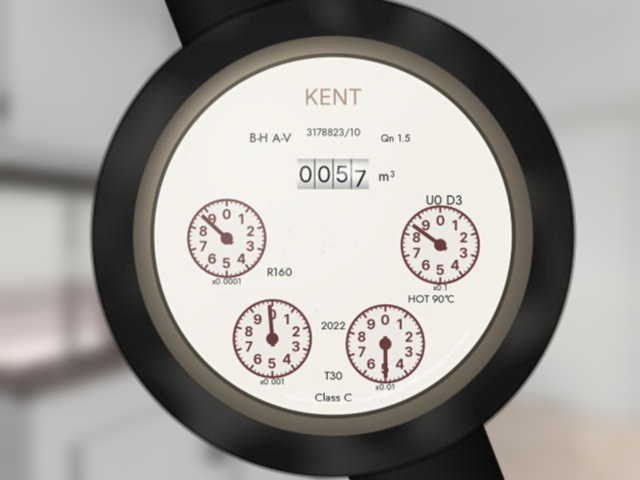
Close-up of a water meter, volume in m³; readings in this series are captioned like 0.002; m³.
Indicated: 56.8498; m³
